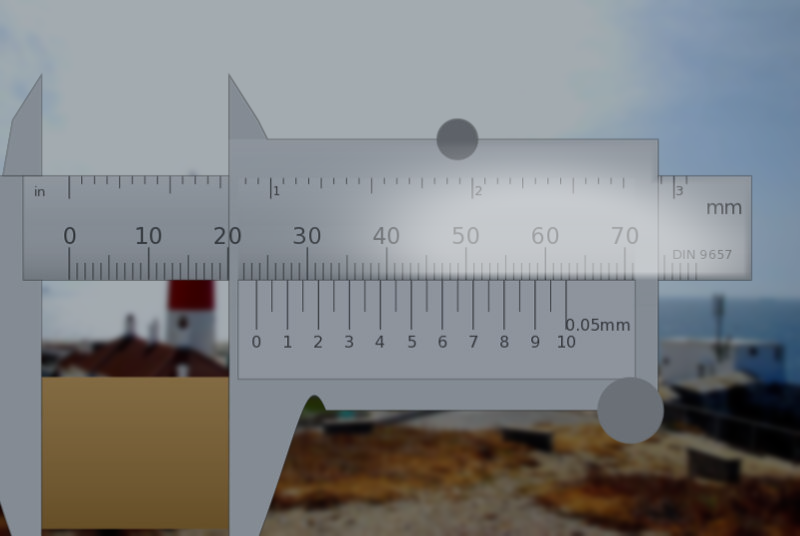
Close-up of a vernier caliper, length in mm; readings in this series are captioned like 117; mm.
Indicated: 23.6; mm
